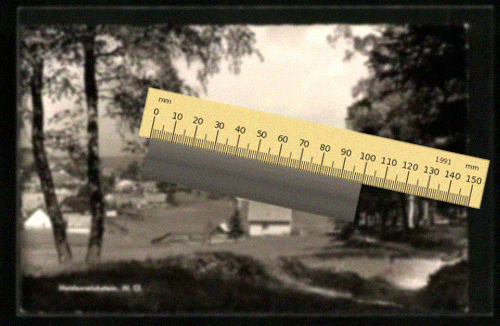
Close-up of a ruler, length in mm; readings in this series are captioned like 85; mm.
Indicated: 100; mm
